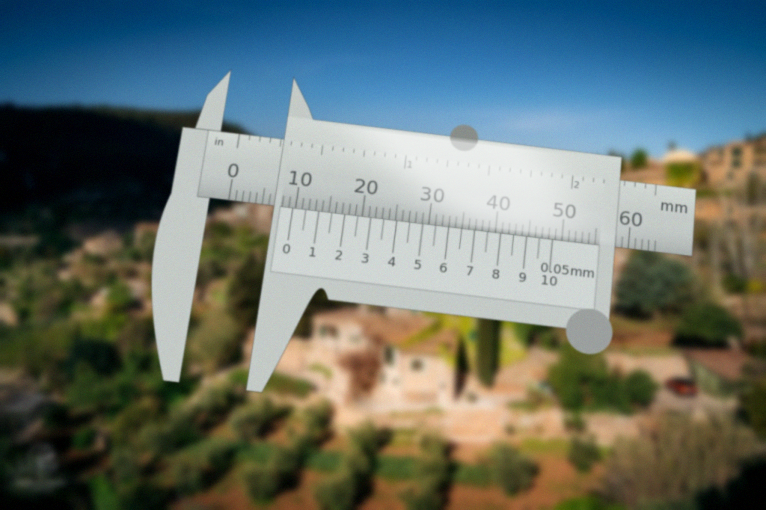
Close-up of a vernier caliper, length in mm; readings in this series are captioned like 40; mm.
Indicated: 9.6; mm
